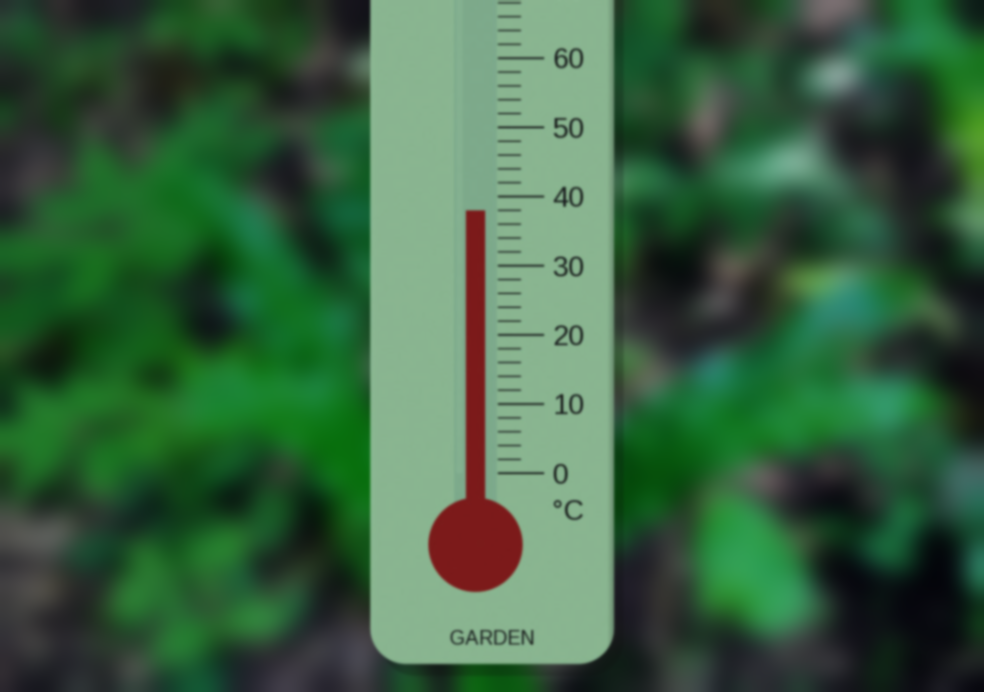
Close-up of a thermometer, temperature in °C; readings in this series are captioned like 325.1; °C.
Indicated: 38; °C
